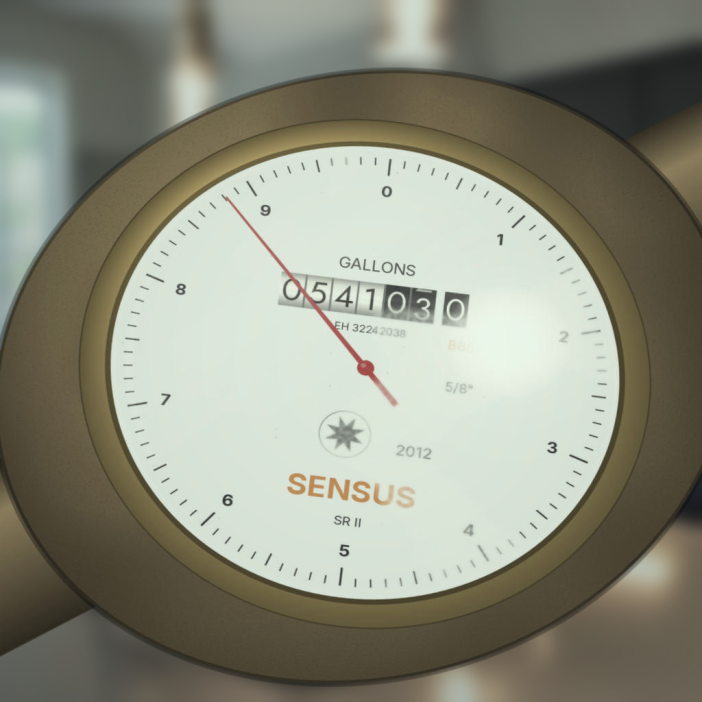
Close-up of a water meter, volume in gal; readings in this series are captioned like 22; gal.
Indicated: 541028.8; gal
